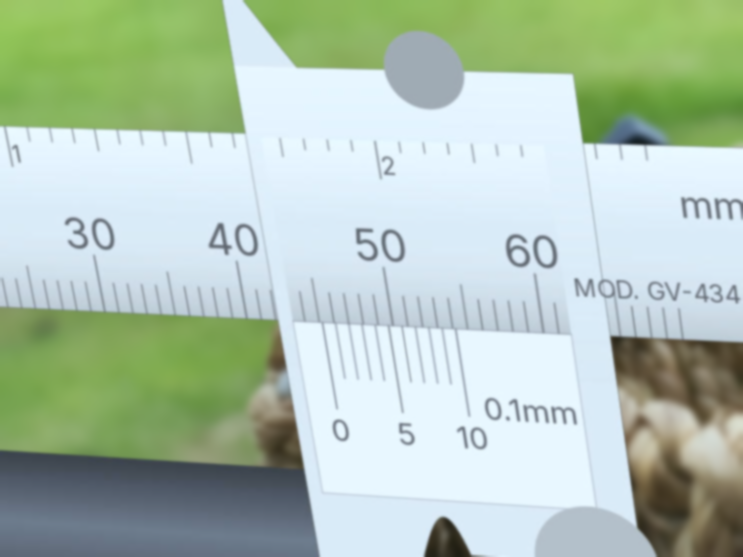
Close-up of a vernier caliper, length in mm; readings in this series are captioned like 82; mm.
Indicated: 45.2; mm
